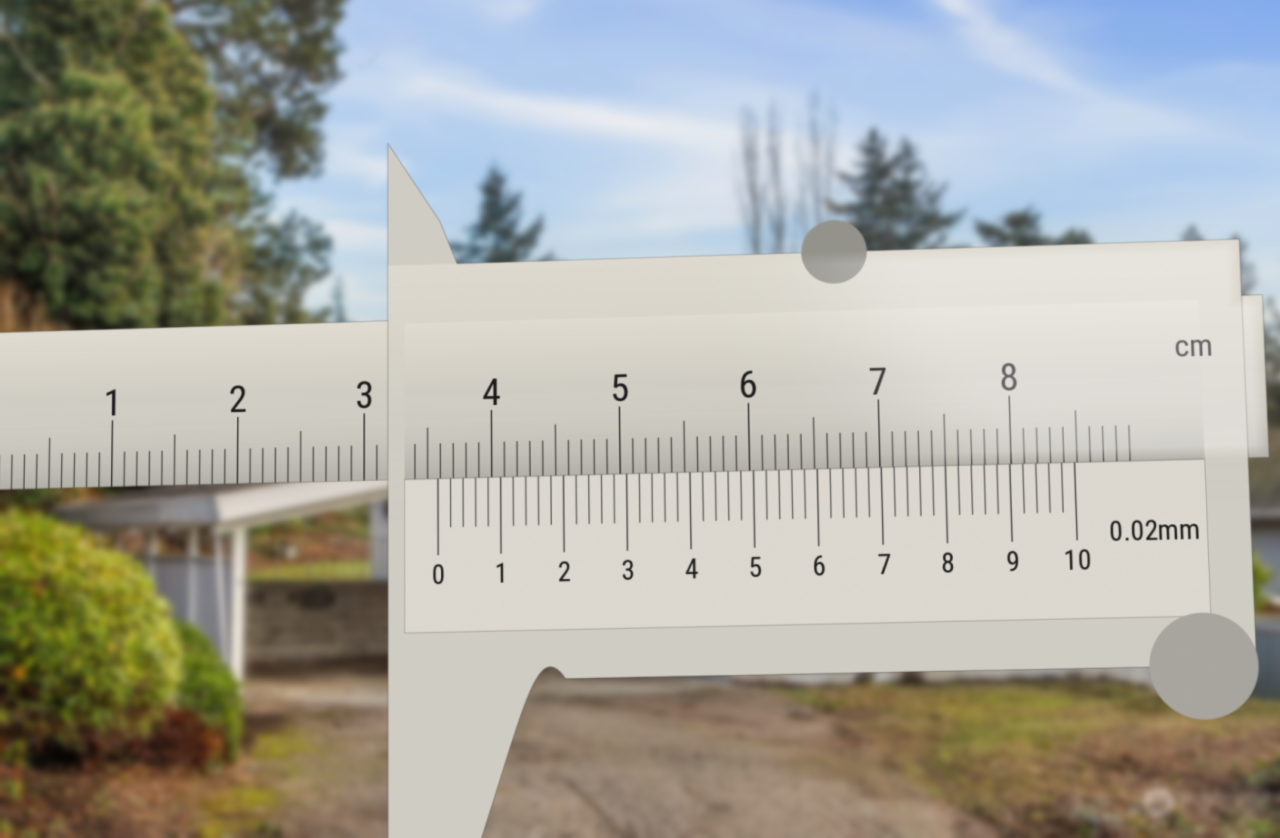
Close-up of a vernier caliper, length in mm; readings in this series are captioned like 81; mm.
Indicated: 35.8; mm
